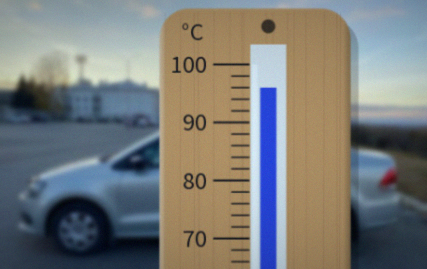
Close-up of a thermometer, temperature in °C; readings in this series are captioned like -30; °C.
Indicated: 96; °C
